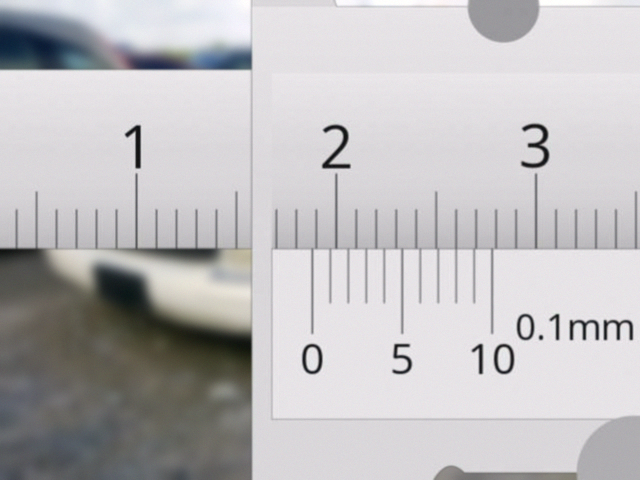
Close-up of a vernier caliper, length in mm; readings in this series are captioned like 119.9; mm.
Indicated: 18.8; mm
